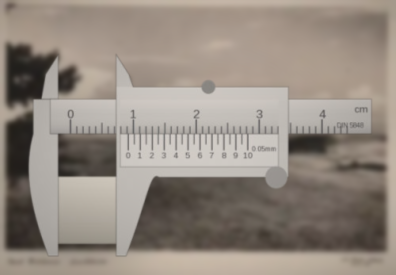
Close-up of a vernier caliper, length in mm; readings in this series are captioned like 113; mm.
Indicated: 9.2; mm
